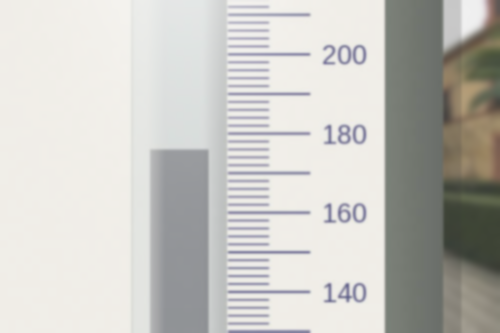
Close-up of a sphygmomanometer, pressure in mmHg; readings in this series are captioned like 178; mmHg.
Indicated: 176; mmHg
